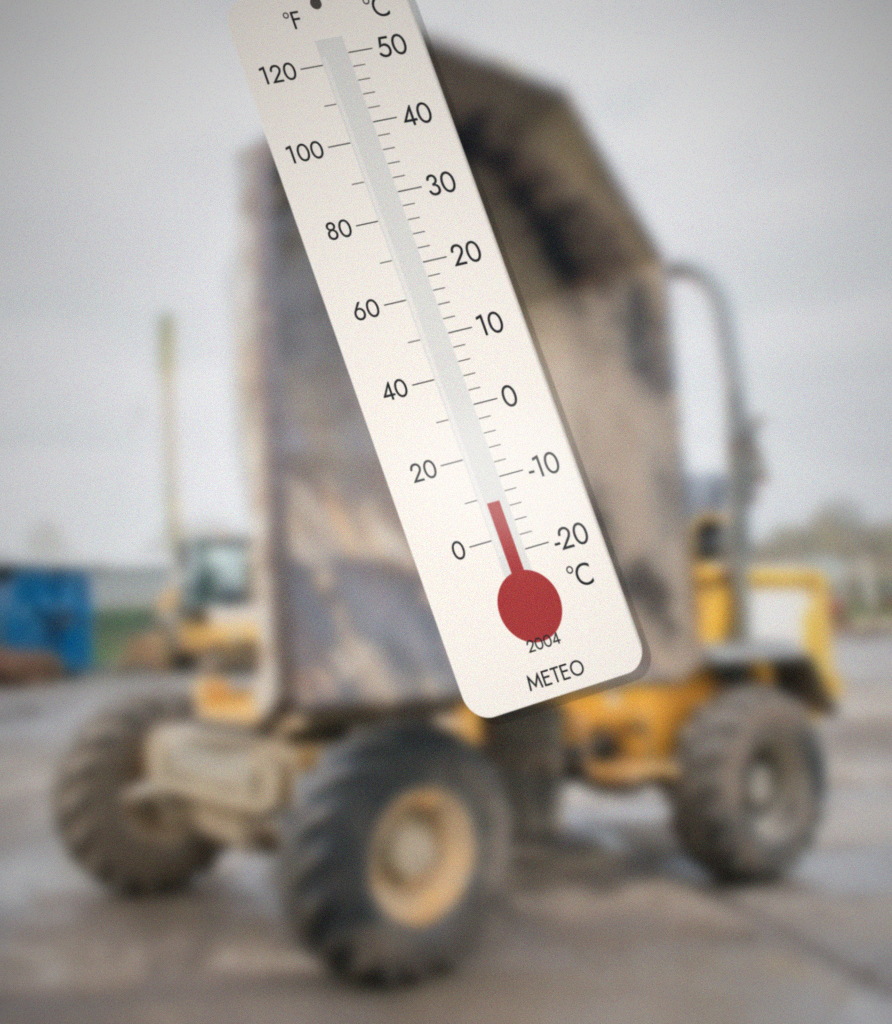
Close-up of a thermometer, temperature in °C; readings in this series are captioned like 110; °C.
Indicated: -13; °C
